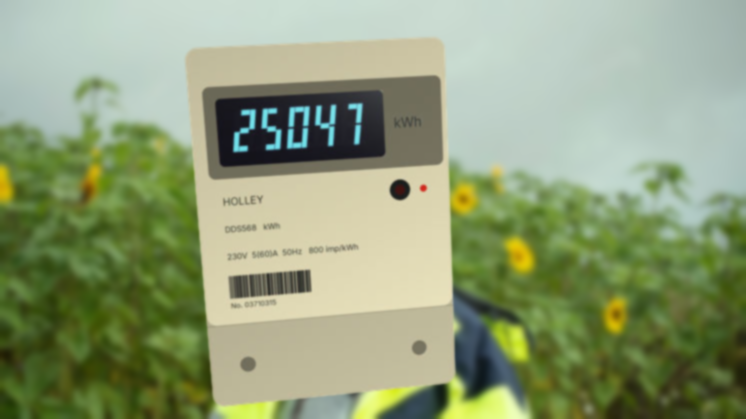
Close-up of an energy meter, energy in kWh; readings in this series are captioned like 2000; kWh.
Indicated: 25047; kWh
